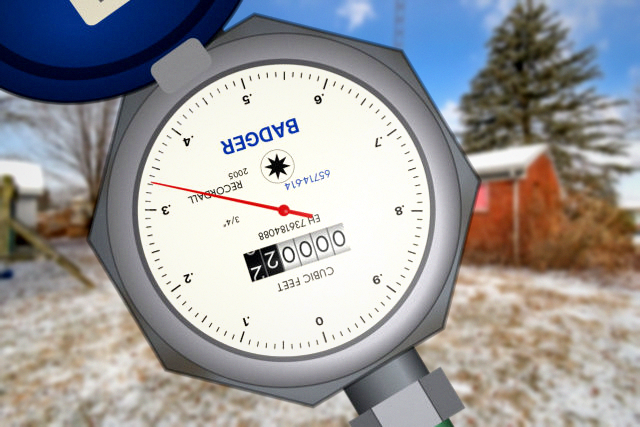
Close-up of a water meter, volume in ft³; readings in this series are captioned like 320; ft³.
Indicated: 22.33; ft³
